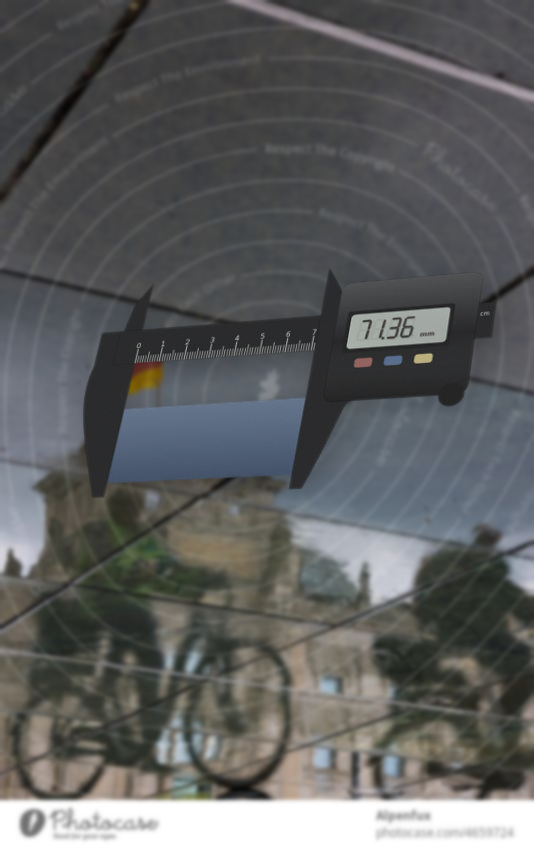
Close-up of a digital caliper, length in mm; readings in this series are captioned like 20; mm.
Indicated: 71.36; mm
